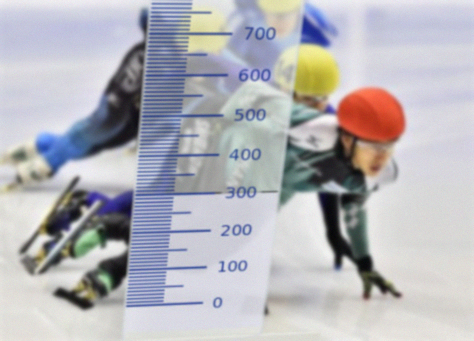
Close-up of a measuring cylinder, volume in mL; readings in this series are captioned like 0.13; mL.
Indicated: 300; mL
